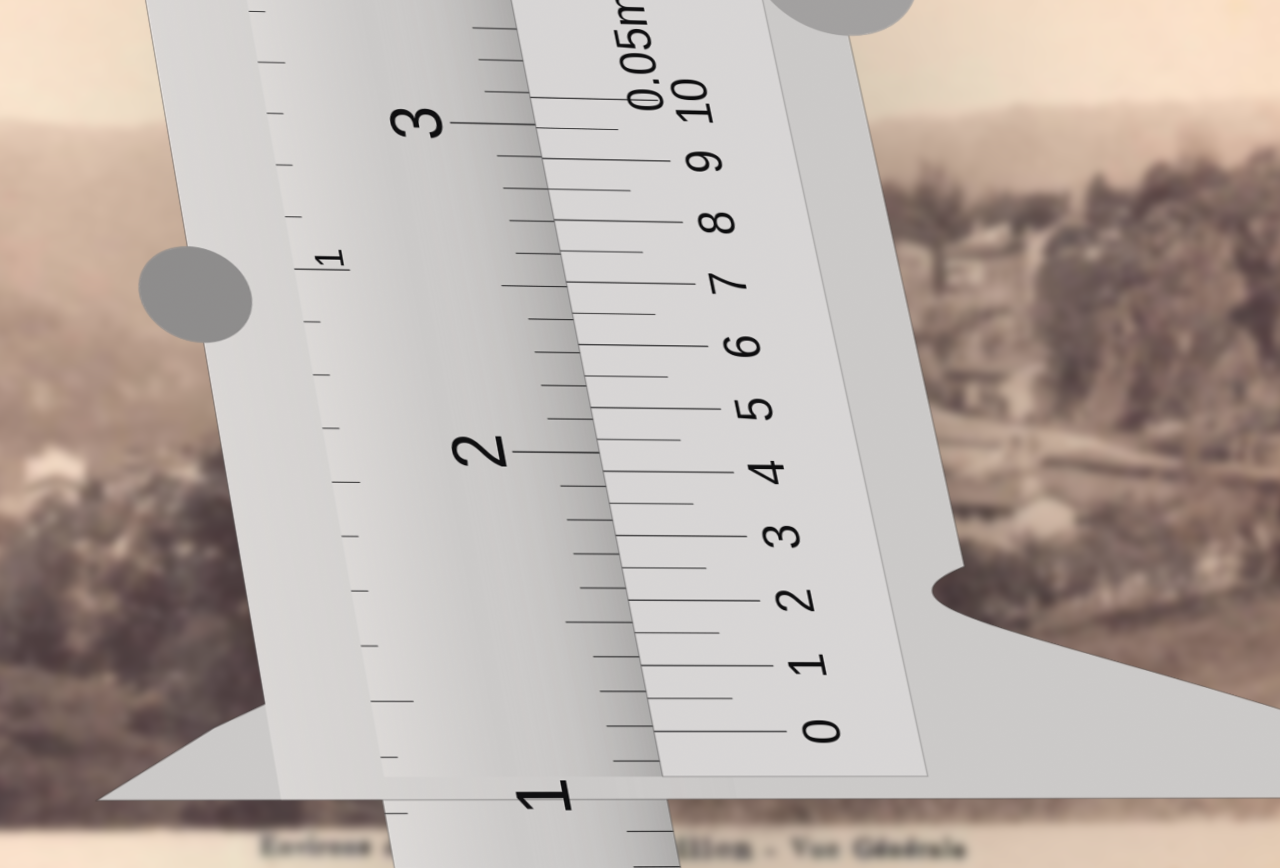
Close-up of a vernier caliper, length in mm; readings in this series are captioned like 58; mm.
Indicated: 11.85; mm
